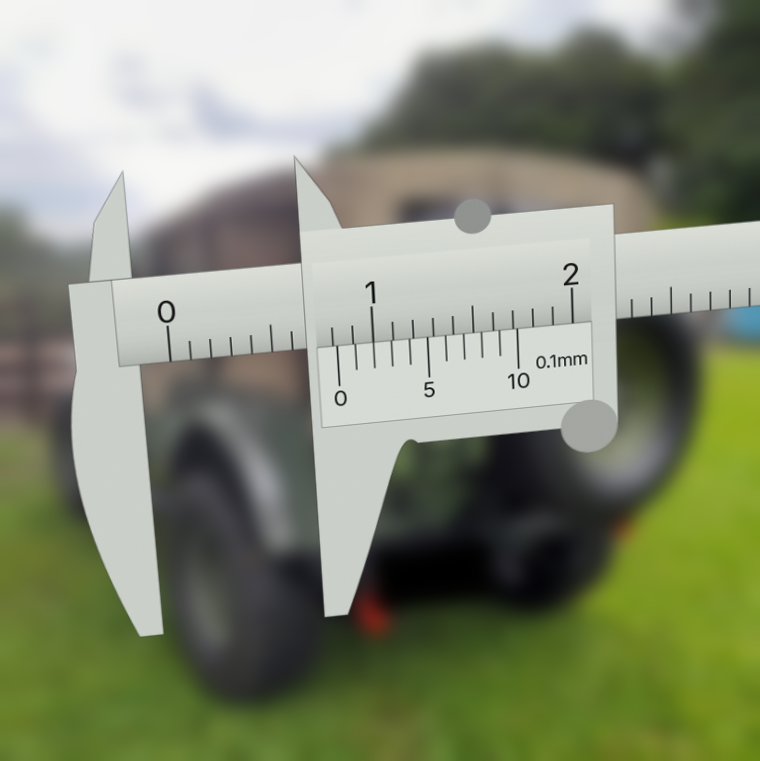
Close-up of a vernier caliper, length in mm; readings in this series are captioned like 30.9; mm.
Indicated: 8.2; mm
